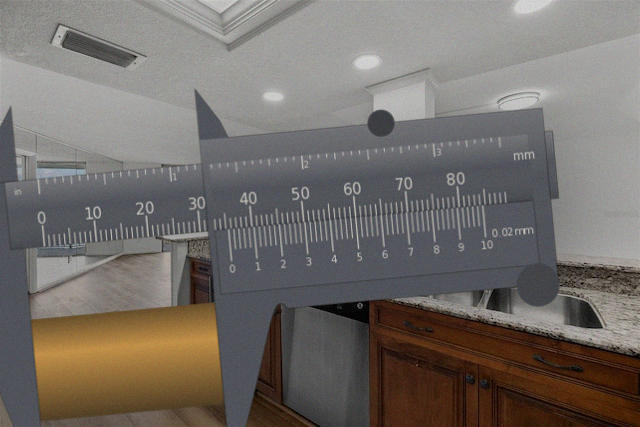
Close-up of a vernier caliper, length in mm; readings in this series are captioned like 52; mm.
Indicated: 35.5; mm
